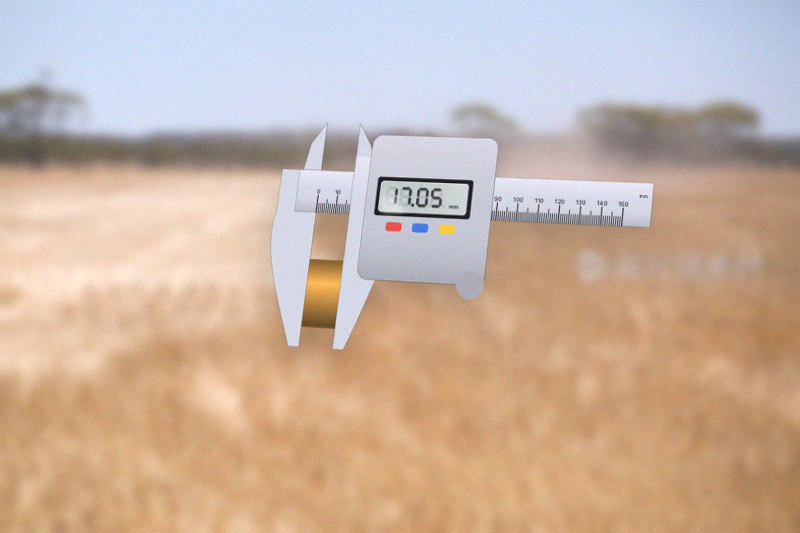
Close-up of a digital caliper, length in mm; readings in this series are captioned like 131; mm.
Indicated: 17.05; mm
